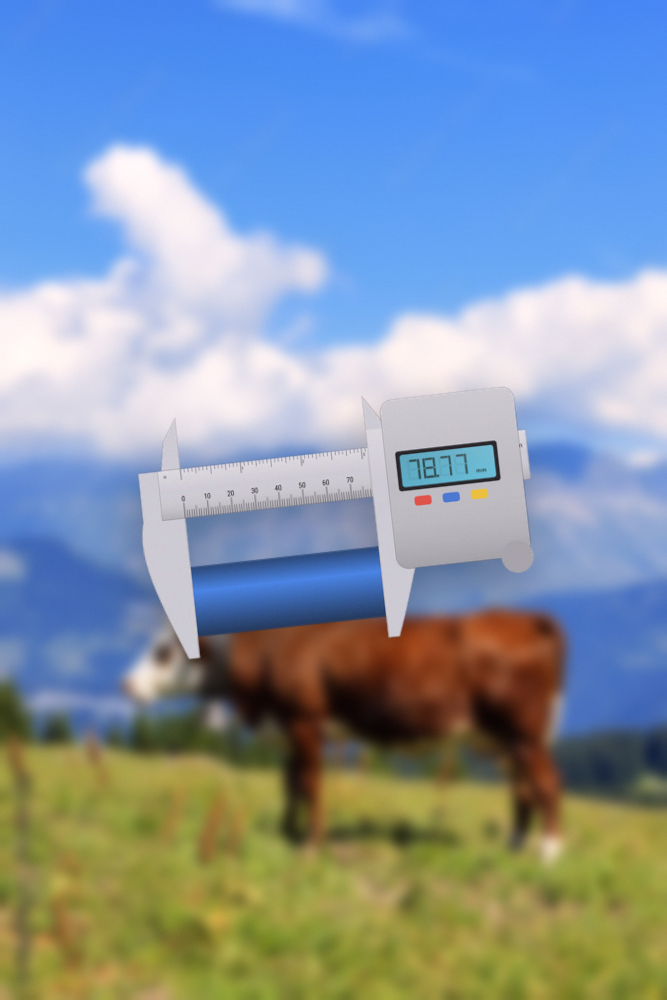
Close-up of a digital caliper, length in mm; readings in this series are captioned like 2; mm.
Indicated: 78.77; mm
